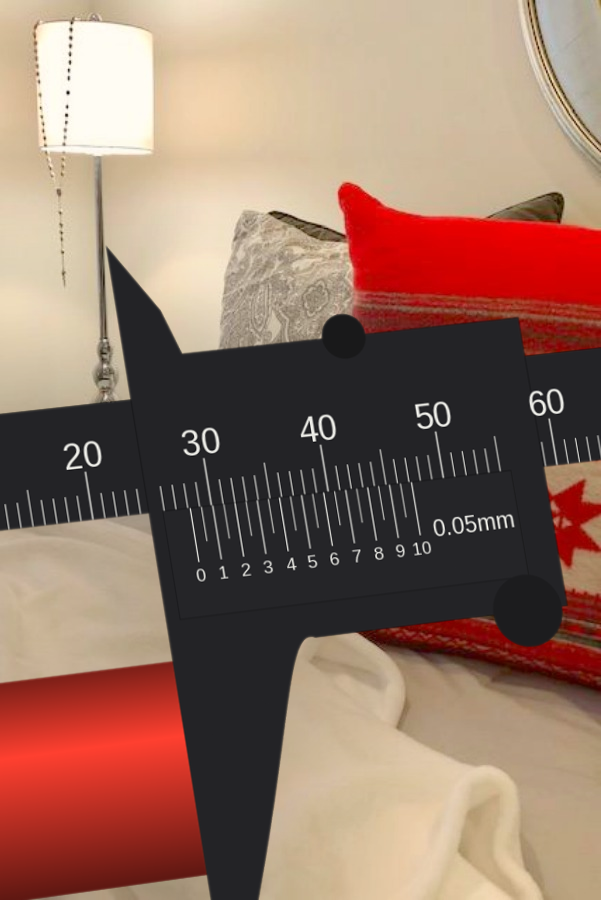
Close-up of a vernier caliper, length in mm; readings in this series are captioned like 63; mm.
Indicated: 28.2; mm
